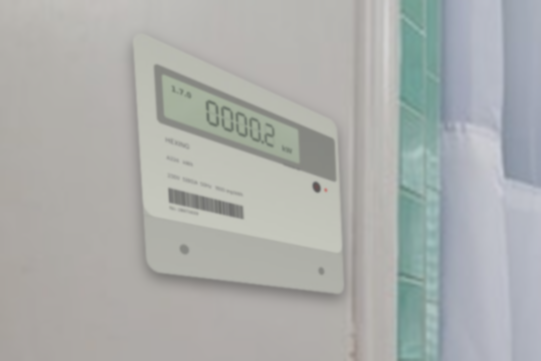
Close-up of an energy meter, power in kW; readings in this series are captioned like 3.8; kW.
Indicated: 0.2; kW
